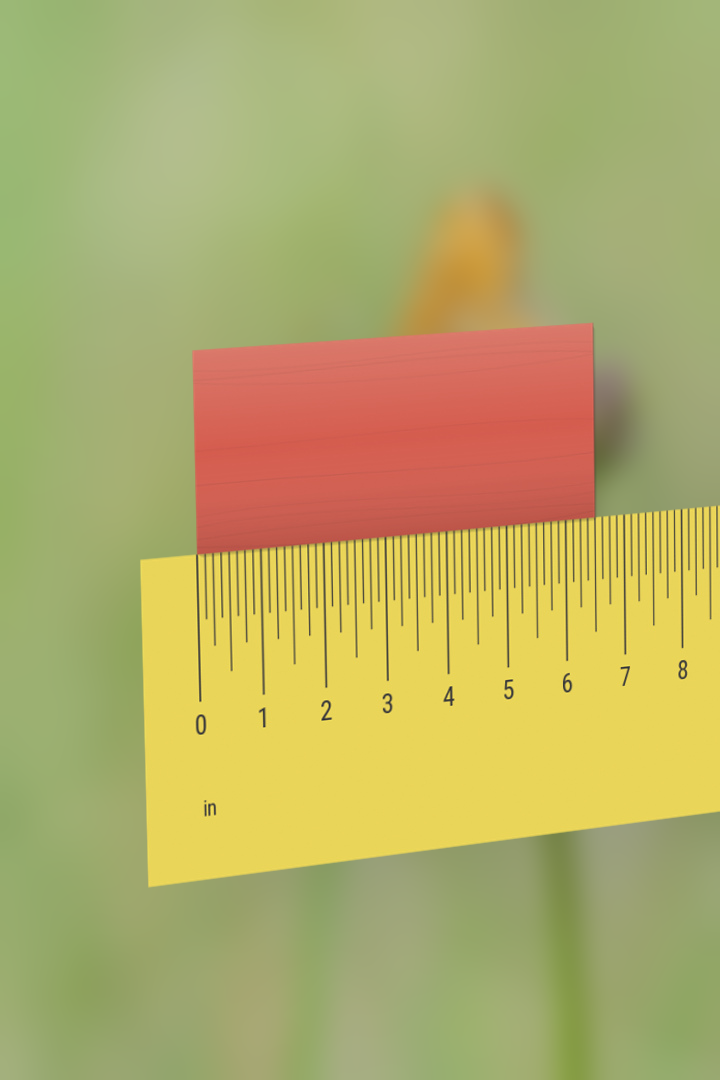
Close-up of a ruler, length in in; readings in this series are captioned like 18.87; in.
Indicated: 6.5; in
